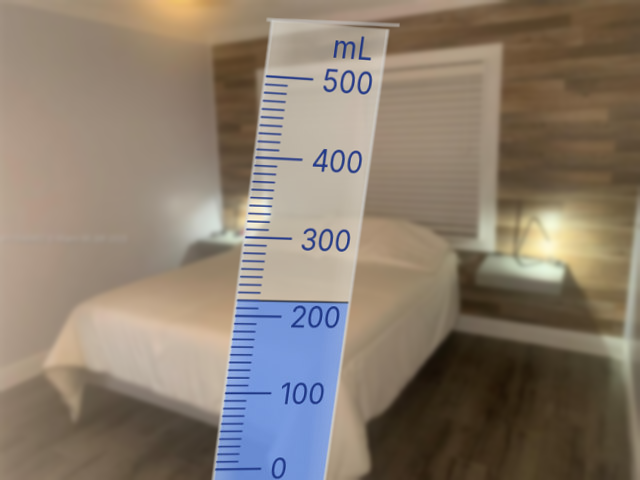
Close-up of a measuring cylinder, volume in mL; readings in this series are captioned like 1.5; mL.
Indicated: 220; mL
